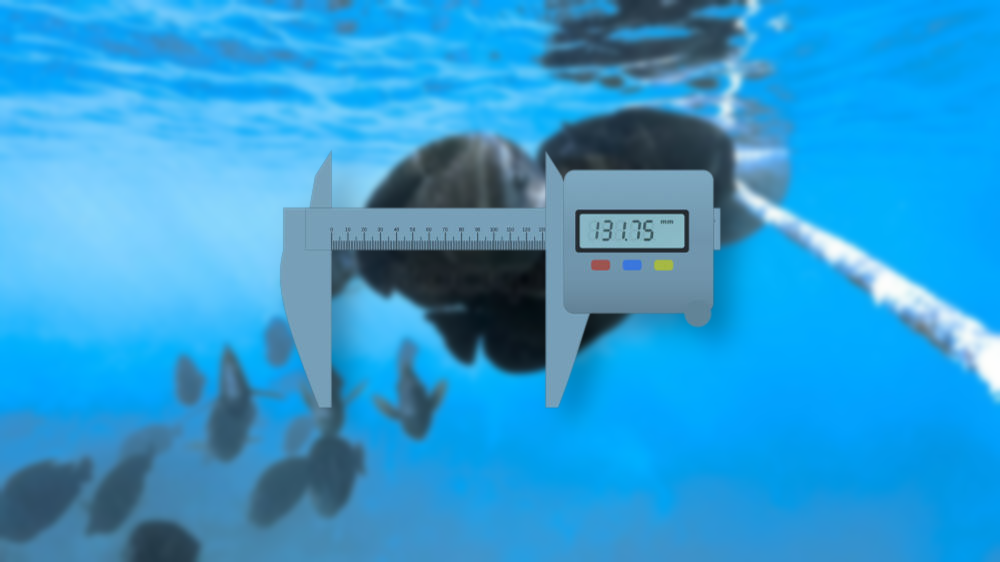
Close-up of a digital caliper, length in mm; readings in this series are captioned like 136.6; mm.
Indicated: 131.75; mm
